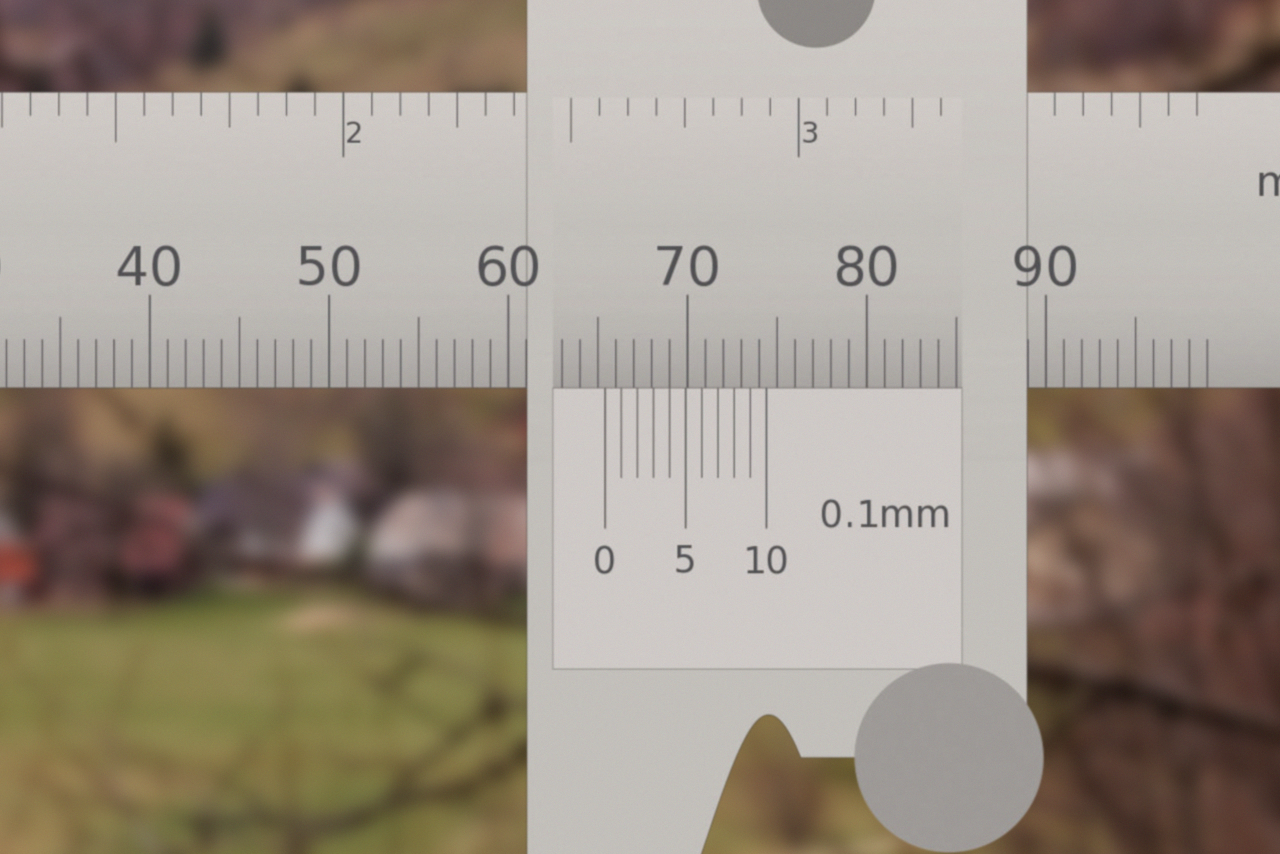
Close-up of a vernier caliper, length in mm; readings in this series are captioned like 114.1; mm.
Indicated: 65.4; mm
